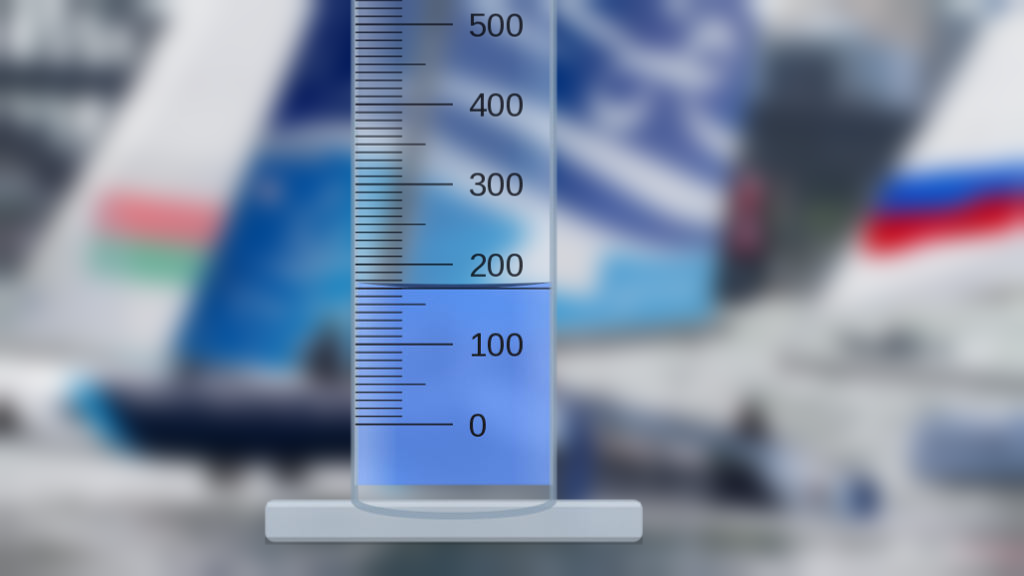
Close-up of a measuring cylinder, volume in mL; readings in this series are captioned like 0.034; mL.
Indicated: 170; mL
